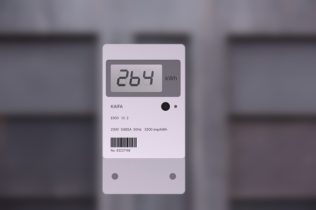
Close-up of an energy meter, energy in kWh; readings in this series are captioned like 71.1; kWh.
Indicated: 264; kWh
